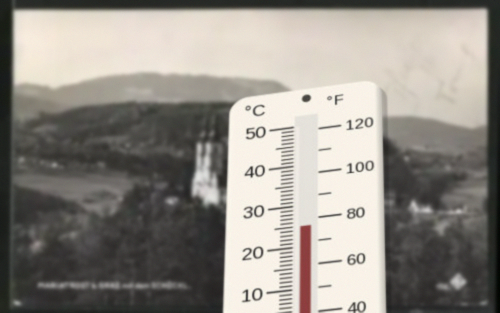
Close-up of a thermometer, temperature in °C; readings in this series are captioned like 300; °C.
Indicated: 25; °C
